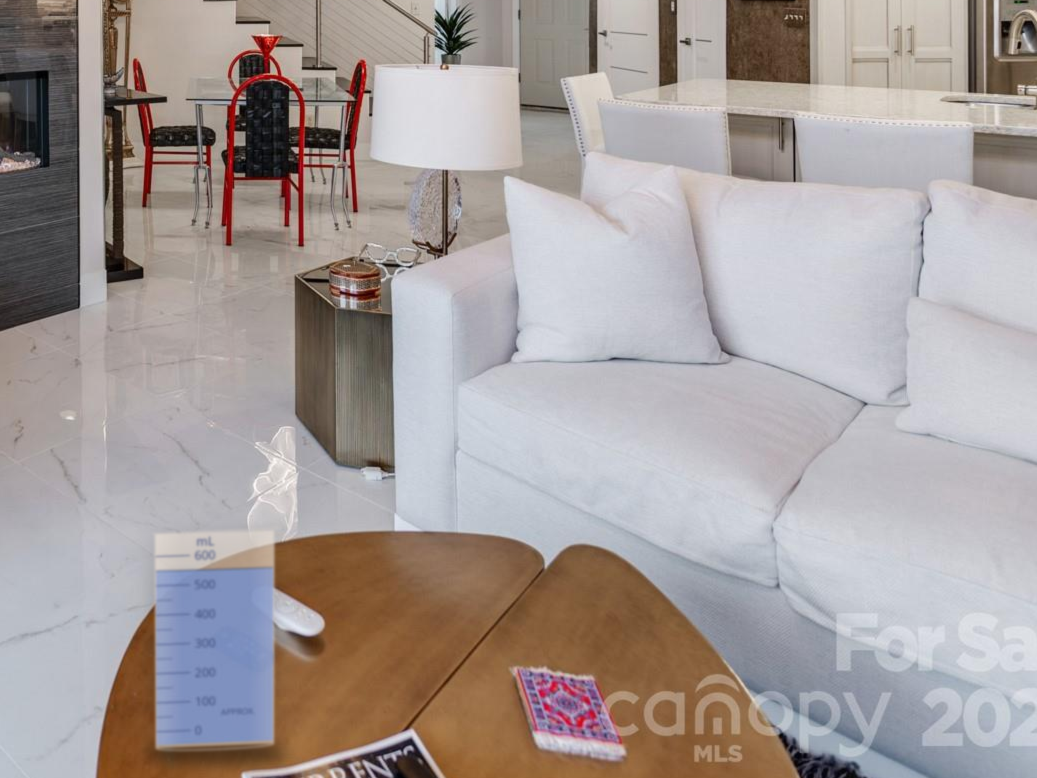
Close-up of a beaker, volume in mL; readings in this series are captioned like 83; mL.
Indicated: 550; mL
